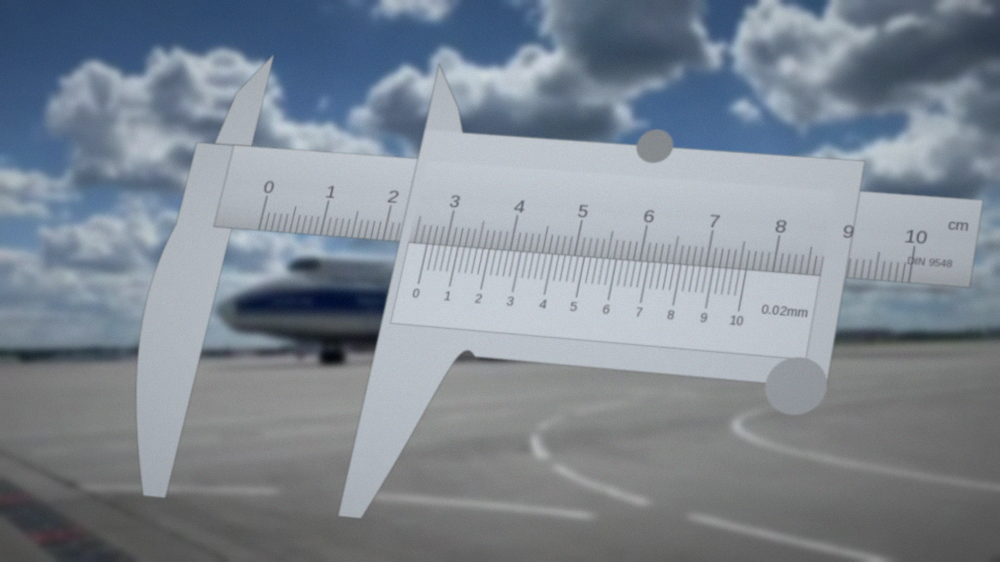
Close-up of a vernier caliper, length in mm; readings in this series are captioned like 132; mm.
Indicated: 27.0; mm
